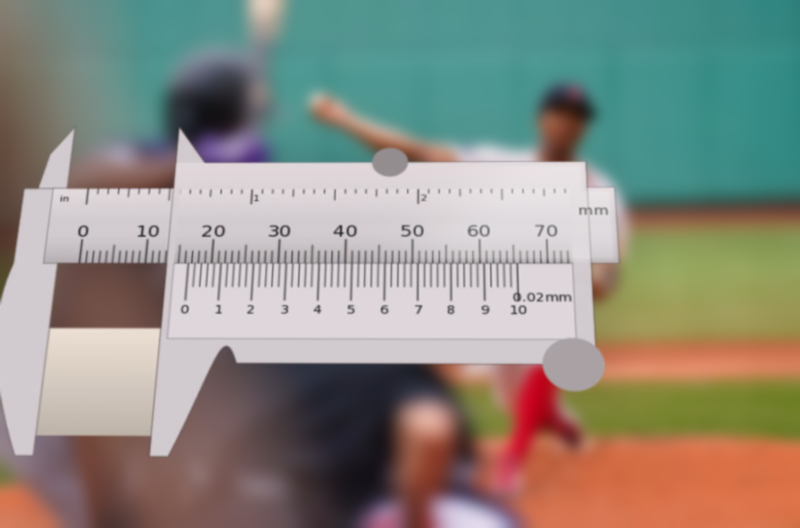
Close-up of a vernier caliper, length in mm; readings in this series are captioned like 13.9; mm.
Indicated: 16.5; mm
